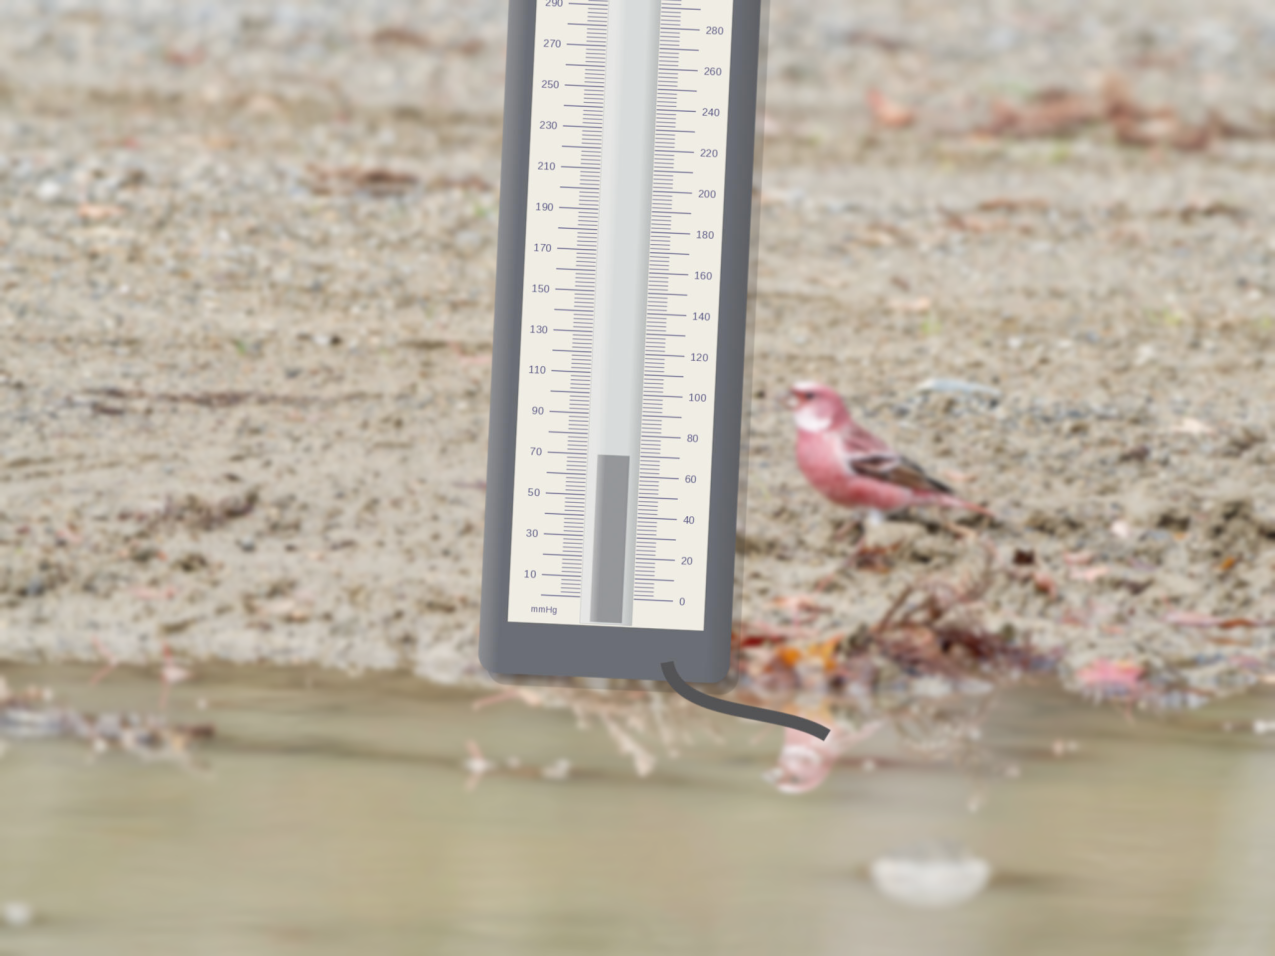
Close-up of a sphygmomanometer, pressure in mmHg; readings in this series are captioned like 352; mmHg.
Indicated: 70; mmHg
